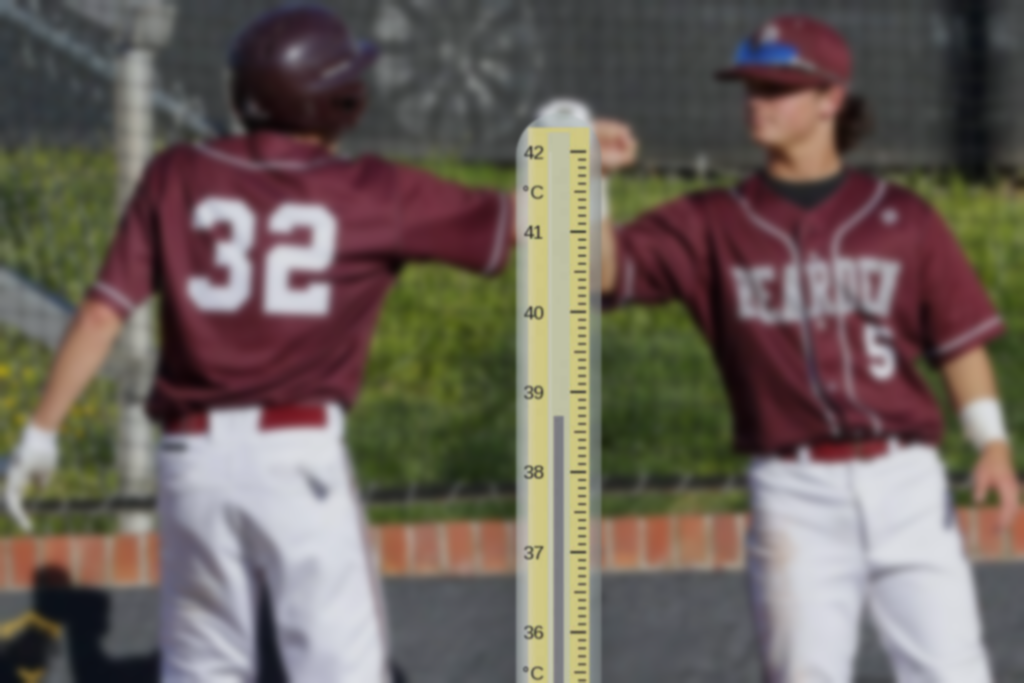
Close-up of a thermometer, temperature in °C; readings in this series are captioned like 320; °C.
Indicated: 38.7; °C
